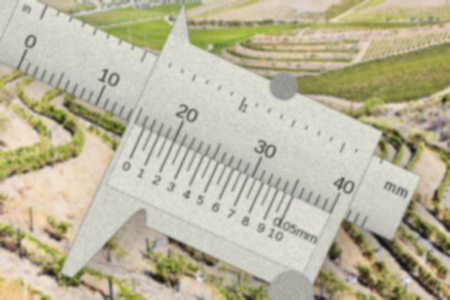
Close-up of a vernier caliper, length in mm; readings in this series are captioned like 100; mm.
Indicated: 16.2; mm
